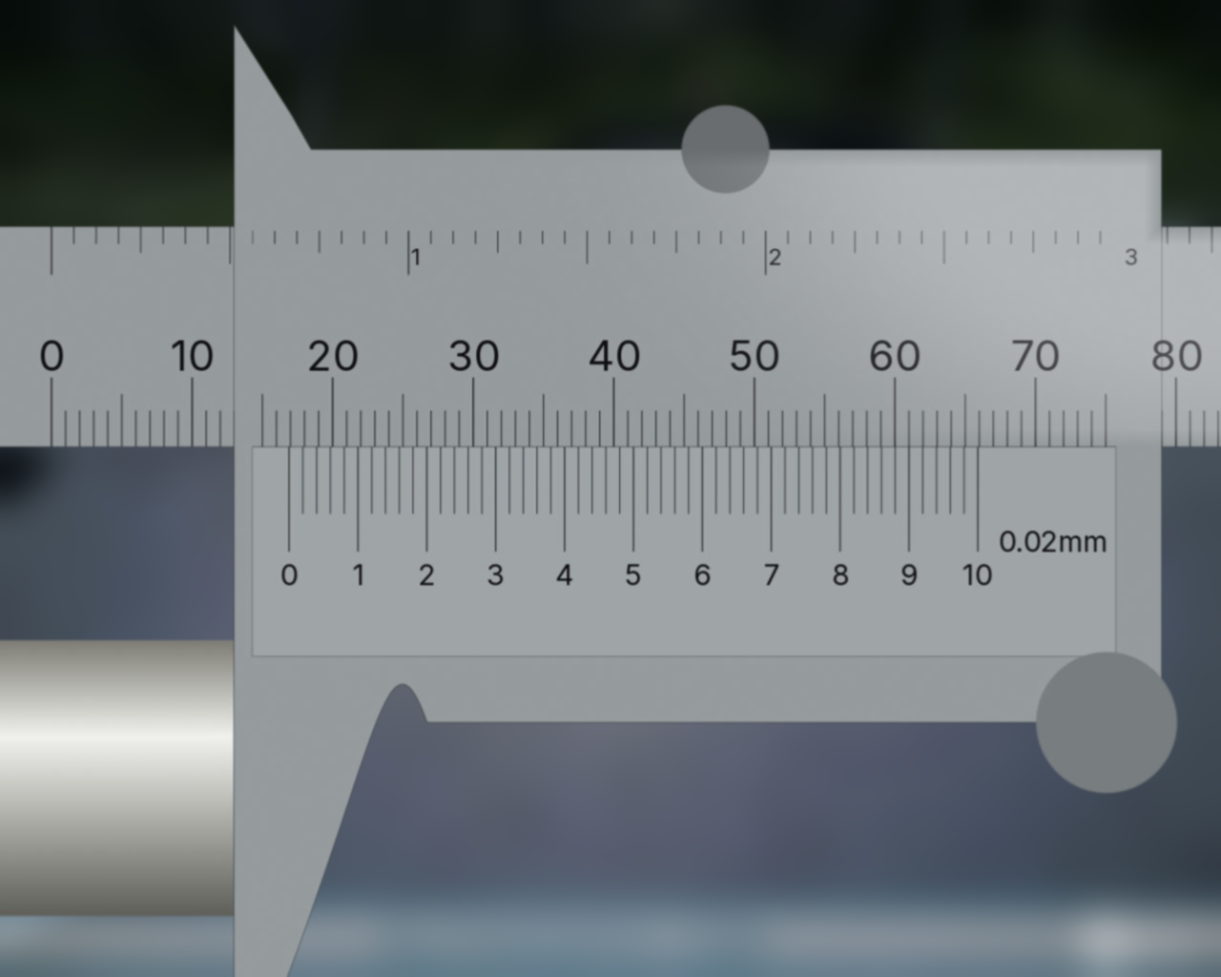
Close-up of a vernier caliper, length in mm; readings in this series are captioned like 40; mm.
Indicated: 16.9; mm
